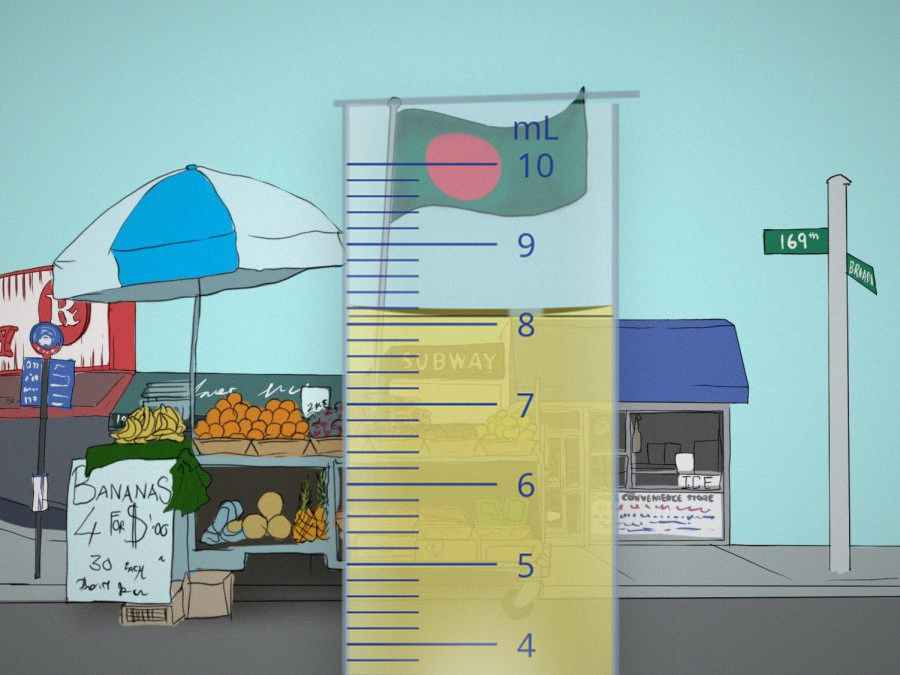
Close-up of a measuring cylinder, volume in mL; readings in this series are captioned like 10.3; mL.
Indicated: 8.1; mL
